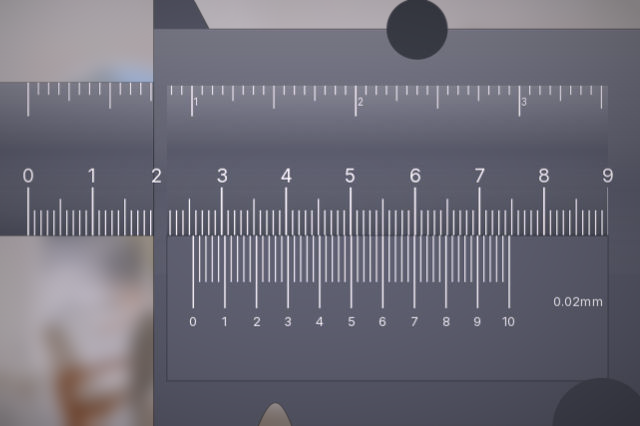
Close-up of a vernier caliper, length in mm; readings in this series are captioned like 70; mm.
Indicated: 25.6; mm
